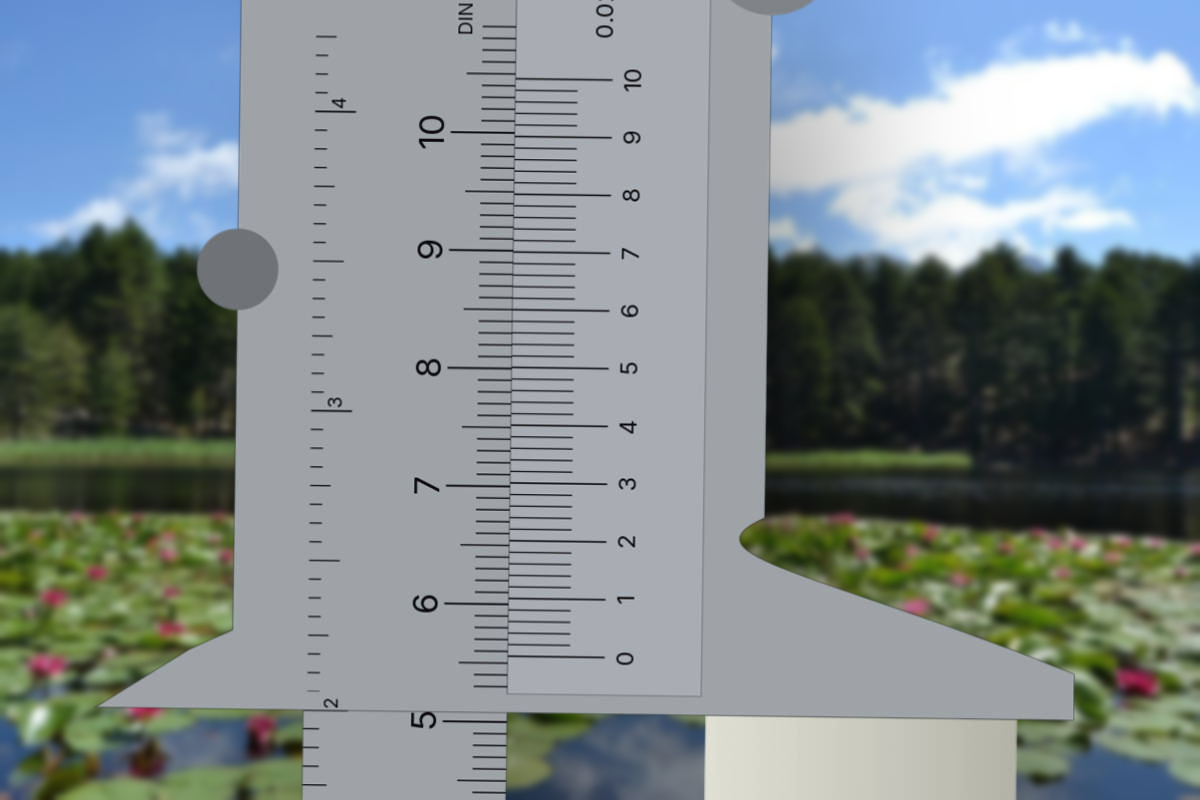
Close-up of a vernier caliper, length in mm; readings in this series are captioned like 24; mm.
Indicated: 55.6; mm
